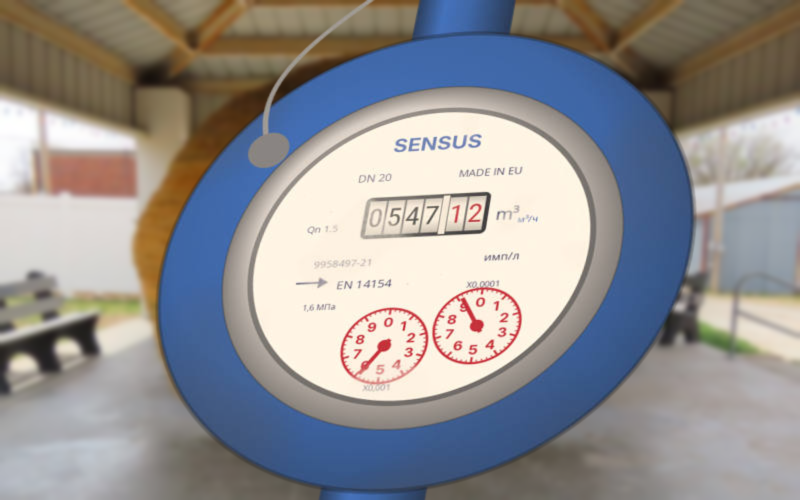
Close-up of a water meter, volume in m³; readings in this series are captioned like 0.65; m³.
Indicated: 547.1259; m³
